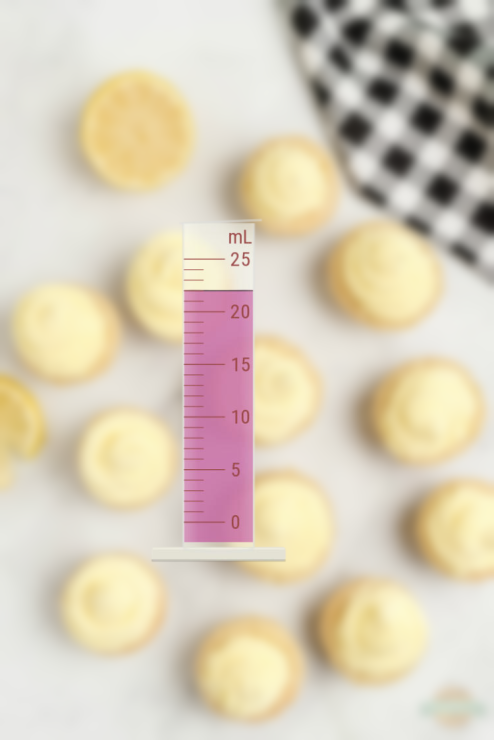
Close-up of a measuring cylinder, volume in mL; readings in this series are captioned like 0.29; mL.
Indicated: 22; mL
